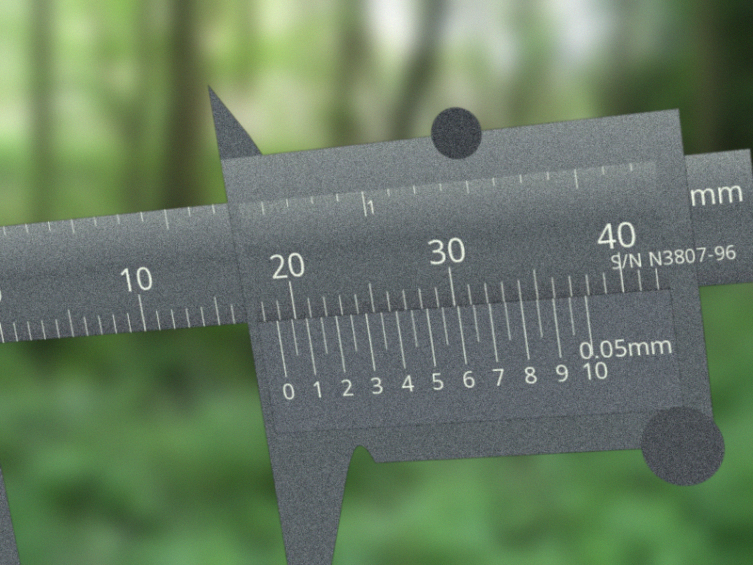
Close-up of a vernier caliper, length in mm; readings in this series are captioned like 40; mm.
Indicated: 18.8; mm
